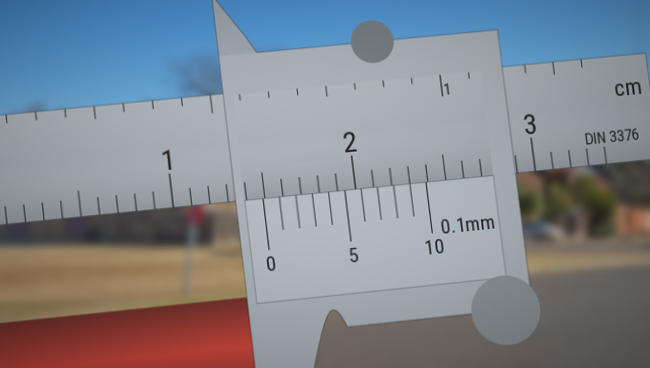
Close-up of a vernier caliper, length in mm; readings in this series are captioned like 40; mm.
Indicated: 14.9; mm
